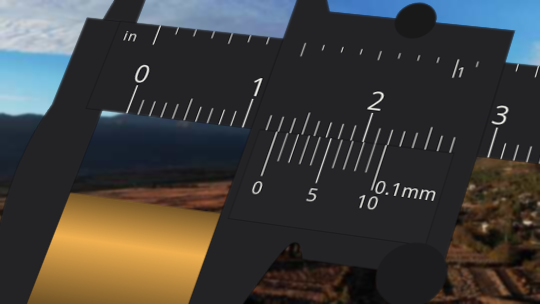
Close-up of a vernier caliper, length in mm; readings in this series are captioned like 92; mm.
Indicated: 12.9; mm
